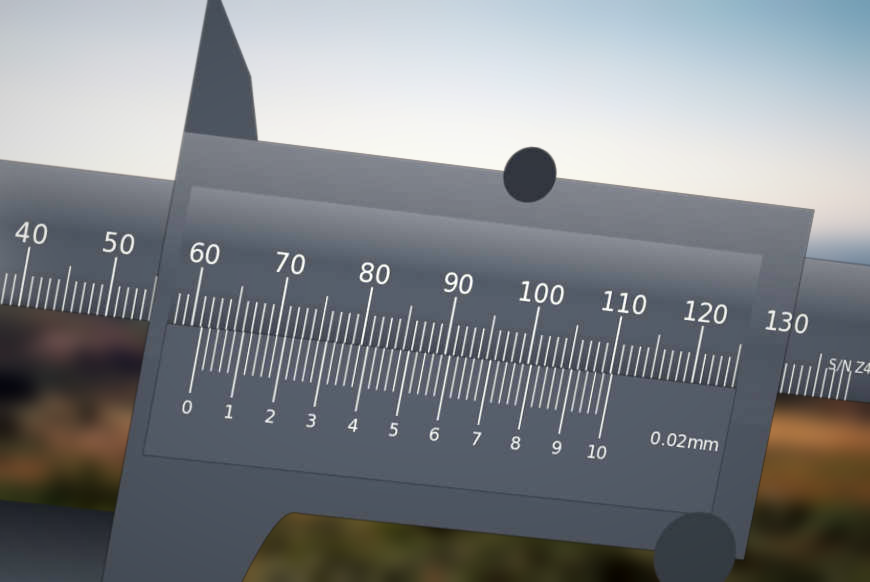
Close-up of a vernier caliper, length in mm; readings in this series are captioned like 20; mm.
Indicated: 61.2; mm
